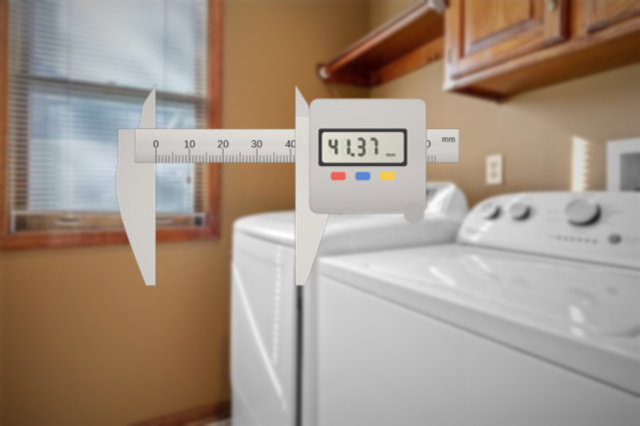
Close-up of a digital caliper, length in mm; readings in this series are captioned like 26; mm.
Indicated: 41.37; mm
